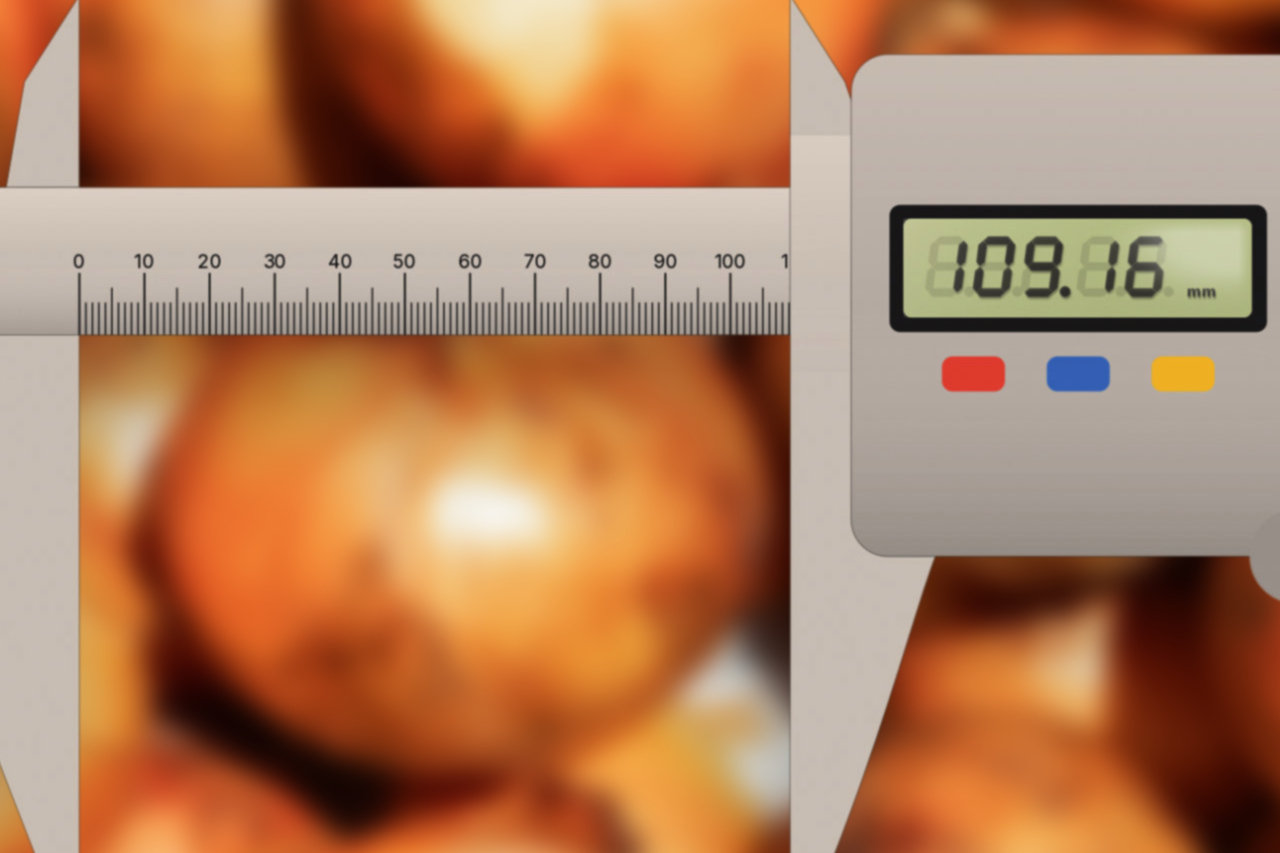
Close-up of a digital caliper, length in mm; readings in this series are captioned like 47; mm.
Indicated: 109.16; mm
